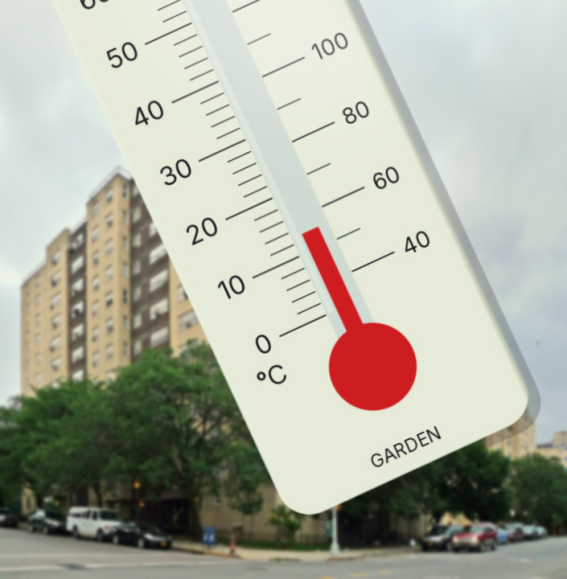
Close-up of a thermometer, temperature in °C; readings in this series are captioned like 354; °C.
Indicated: 13; °C
